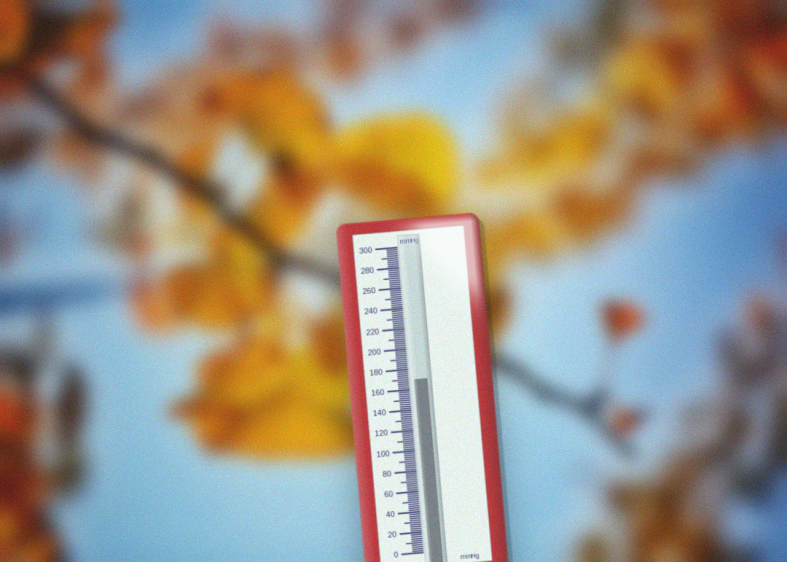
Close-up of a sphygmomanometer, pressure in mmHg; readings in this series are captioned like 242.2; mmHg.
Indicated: 170; mmHg
